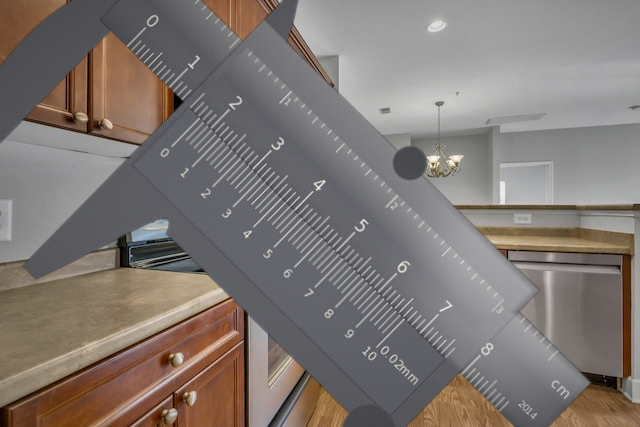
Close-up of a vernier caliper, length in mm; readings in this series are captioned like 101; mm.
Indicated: 17.4; mm
